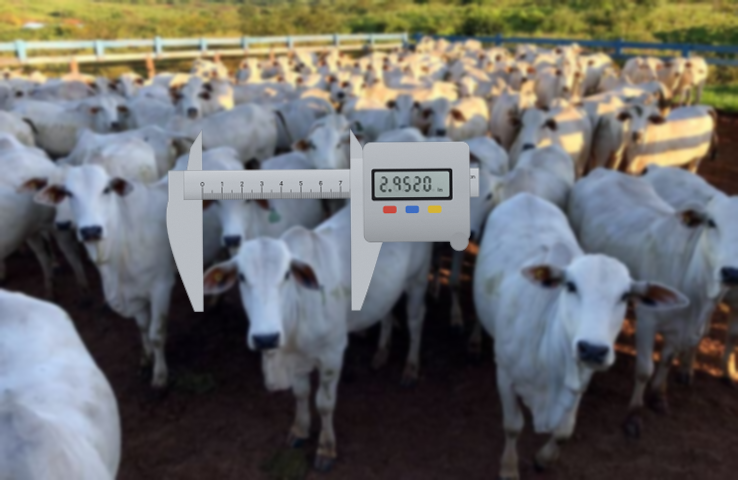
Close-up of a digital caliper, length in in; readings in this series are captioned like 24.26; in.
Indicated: 2.9520; in
